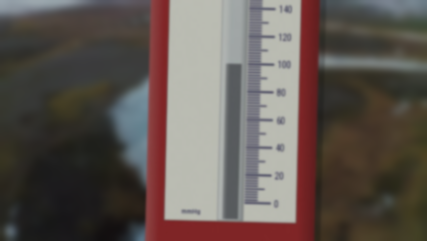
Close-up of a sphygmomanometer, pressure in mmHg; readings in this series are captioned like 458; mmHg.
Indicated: 100; mmHg
